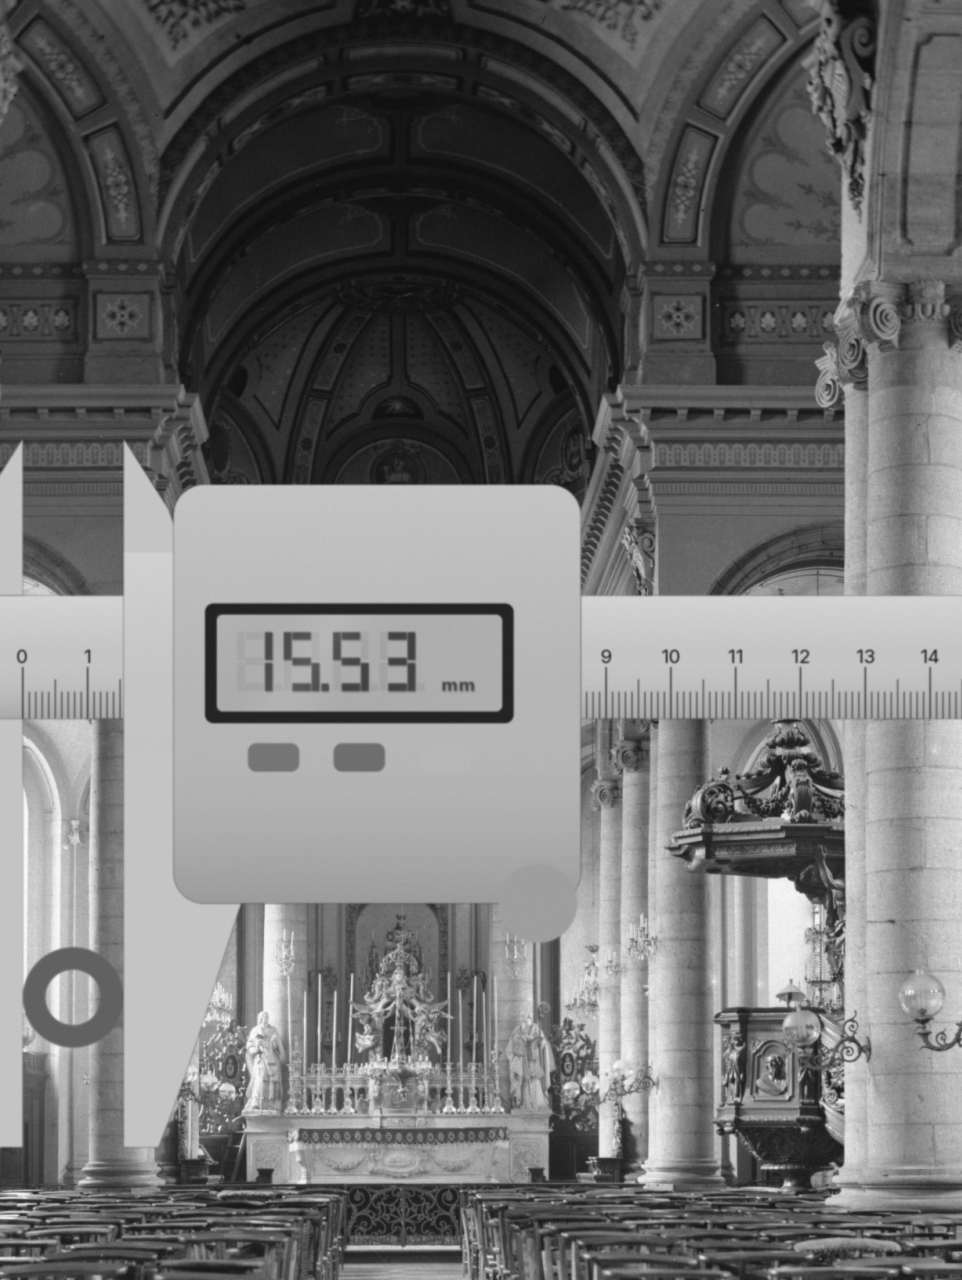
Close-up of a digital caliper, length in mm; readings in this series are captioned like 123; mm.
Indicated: 15.53; mm
